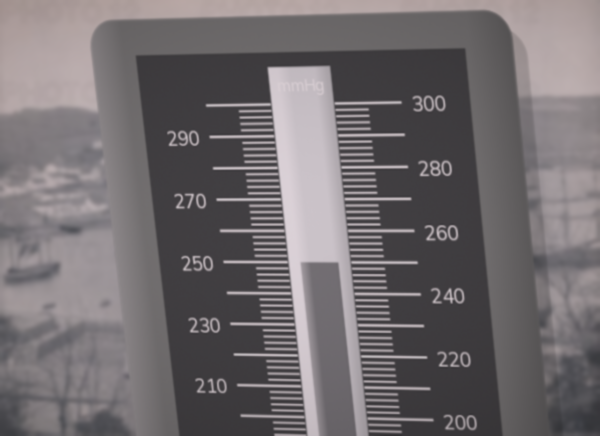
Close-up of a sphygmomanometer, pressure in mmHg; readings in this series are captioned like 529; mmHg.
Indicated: 250; mmHg
